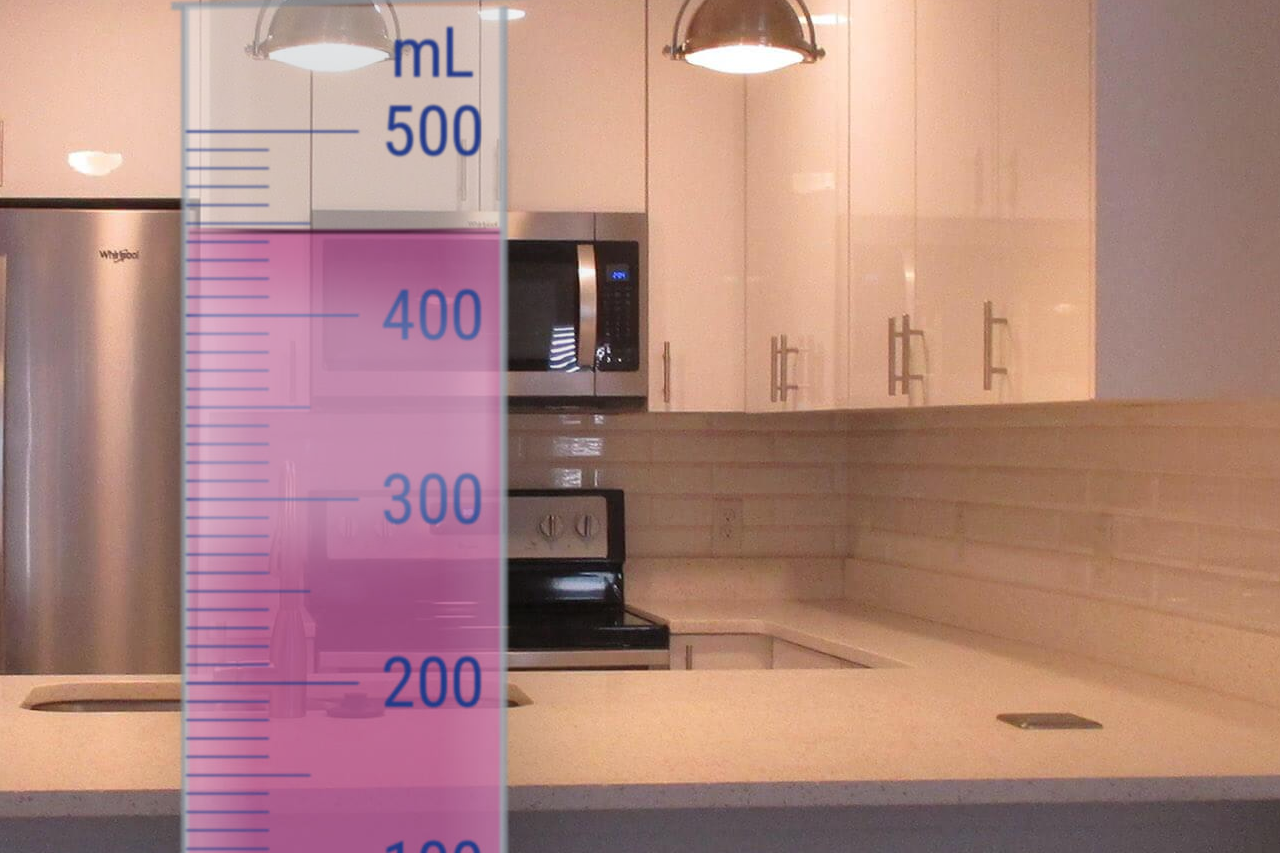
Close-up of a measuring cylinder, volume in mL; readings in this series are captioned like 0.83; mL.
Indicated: 445; mL
